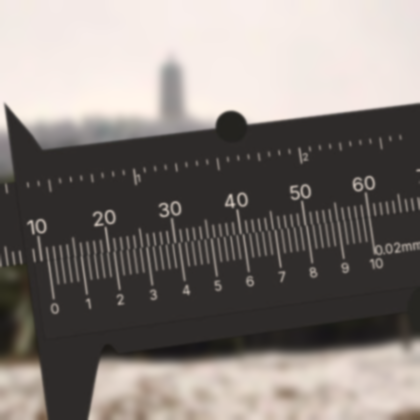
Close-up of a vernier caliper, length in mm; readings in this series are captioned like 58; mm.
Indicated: 11.0; mm
